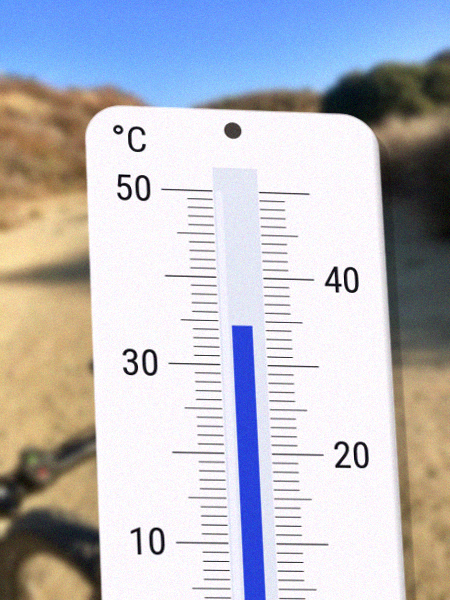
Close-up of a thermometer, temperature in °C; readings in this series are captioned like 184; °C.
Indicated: 34.5; °C
